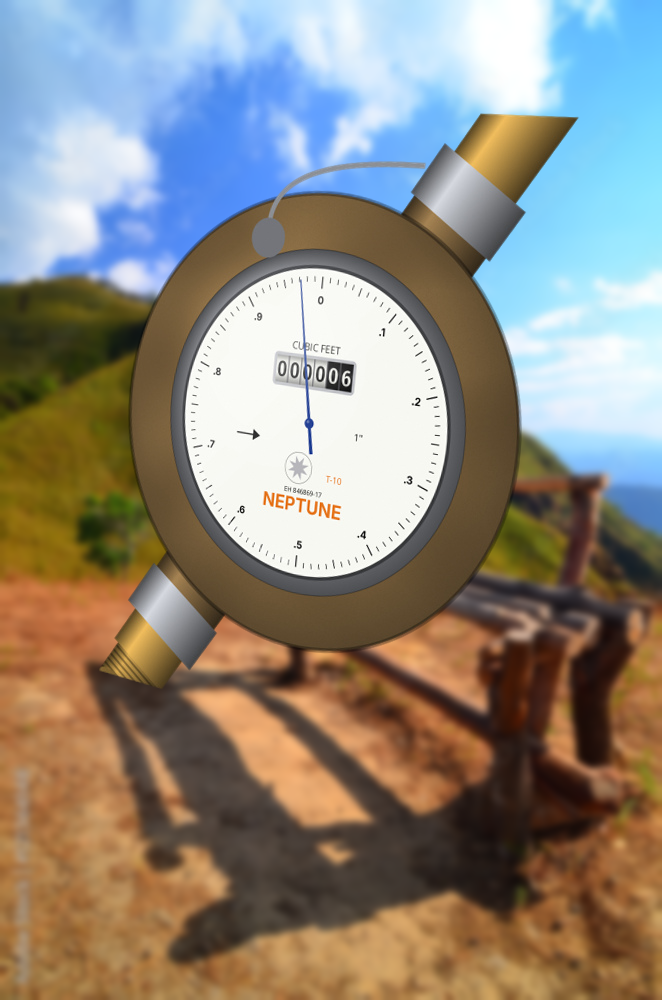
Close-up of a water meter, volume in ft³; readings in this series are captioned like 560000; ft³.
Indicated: 5.97; ft³
